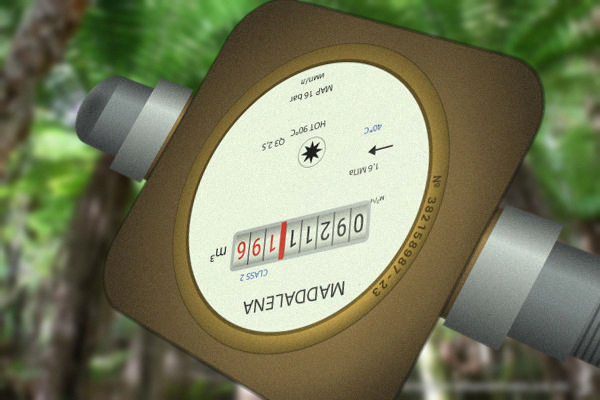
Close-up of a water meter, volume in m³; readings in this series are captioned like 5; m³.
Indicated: 9211.196; m³
